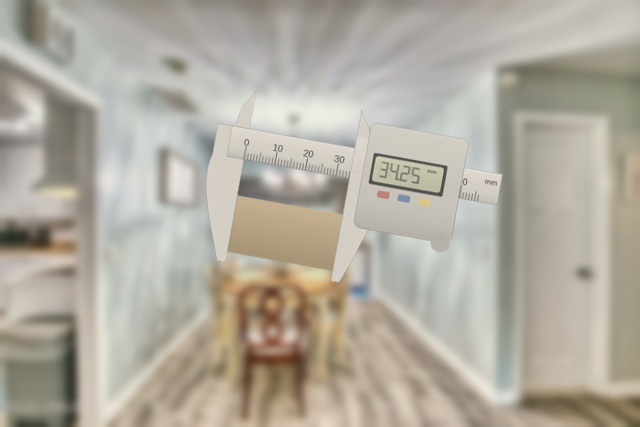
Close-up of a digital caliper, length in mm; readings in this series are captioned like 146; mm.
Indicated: 34.25; mm
